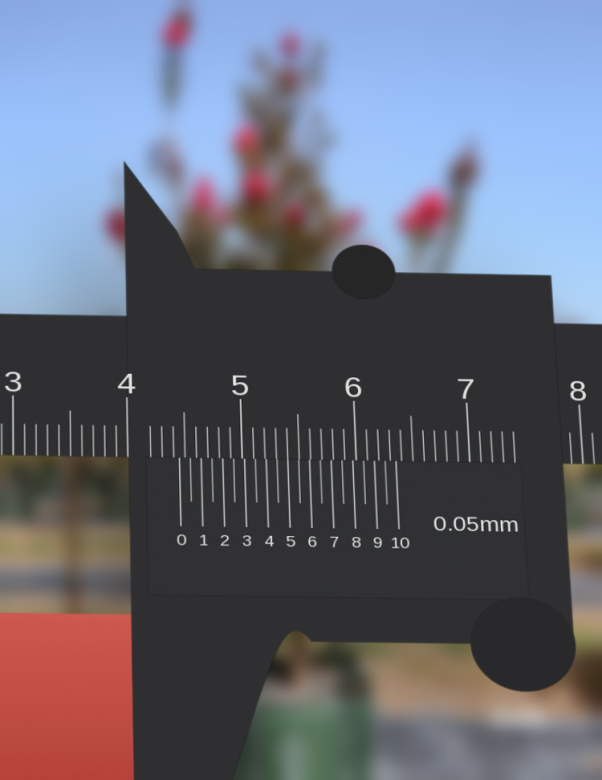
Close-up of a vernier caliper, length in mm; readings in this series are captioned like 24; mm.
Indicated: 44.5; mm
